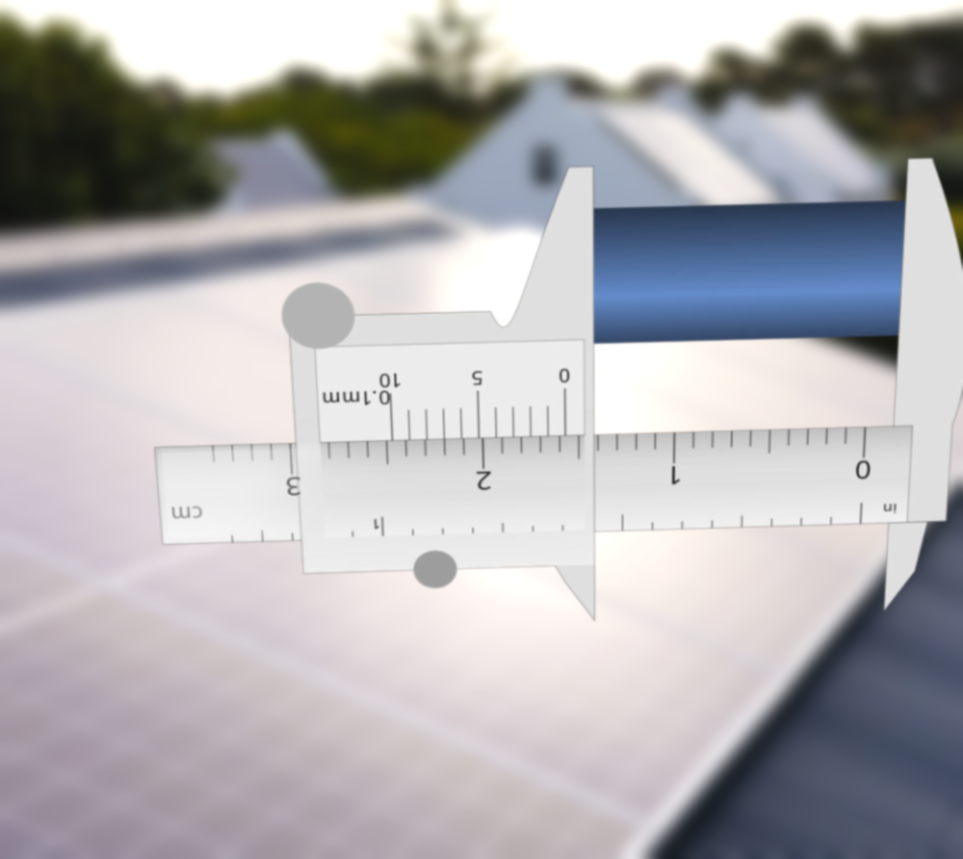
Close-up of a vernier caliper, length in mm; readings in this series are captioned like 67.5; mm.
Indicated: 15.7; mm
